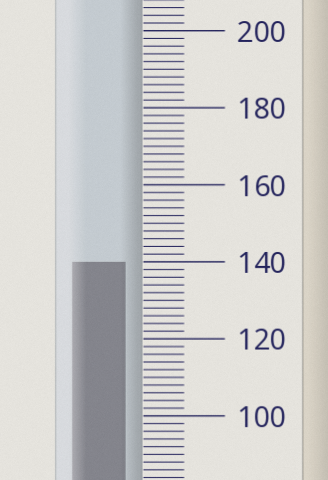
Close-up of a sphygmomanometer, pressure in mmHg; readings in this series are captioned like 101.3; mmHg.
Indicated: 140; mmHg
